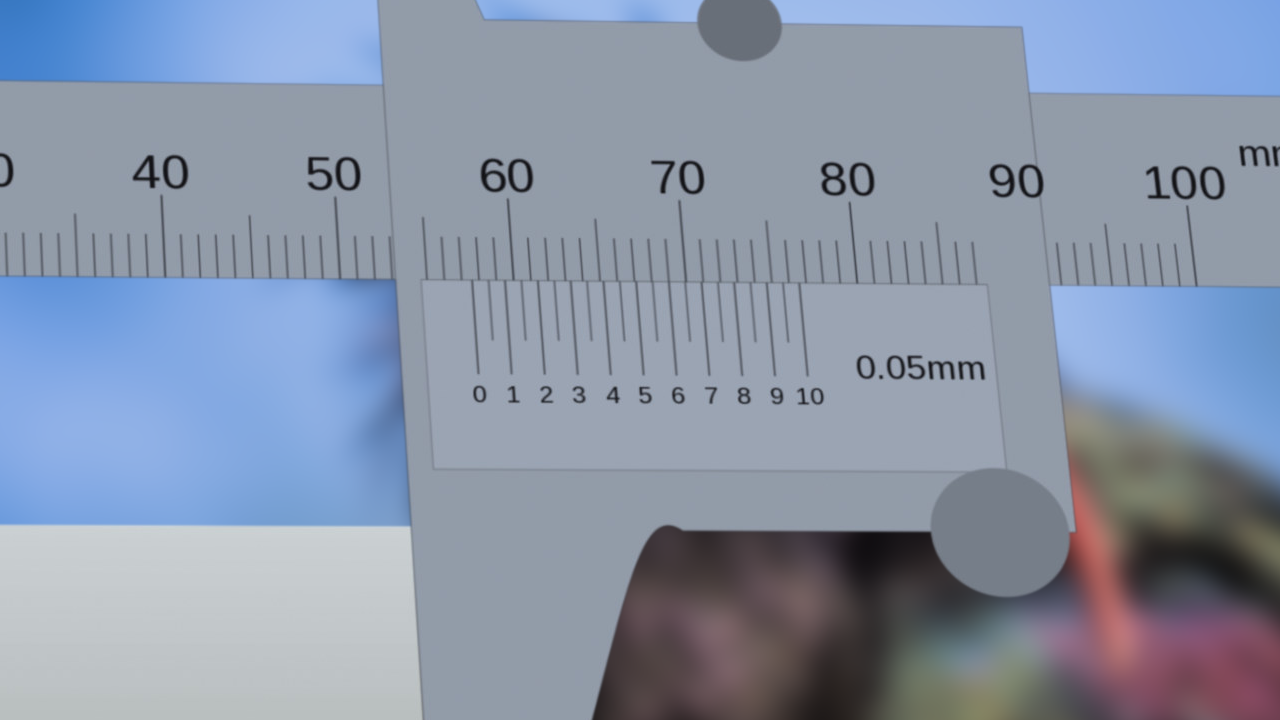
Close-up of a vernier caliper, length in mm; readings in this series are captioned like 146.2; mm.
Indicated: 57.6; mm
